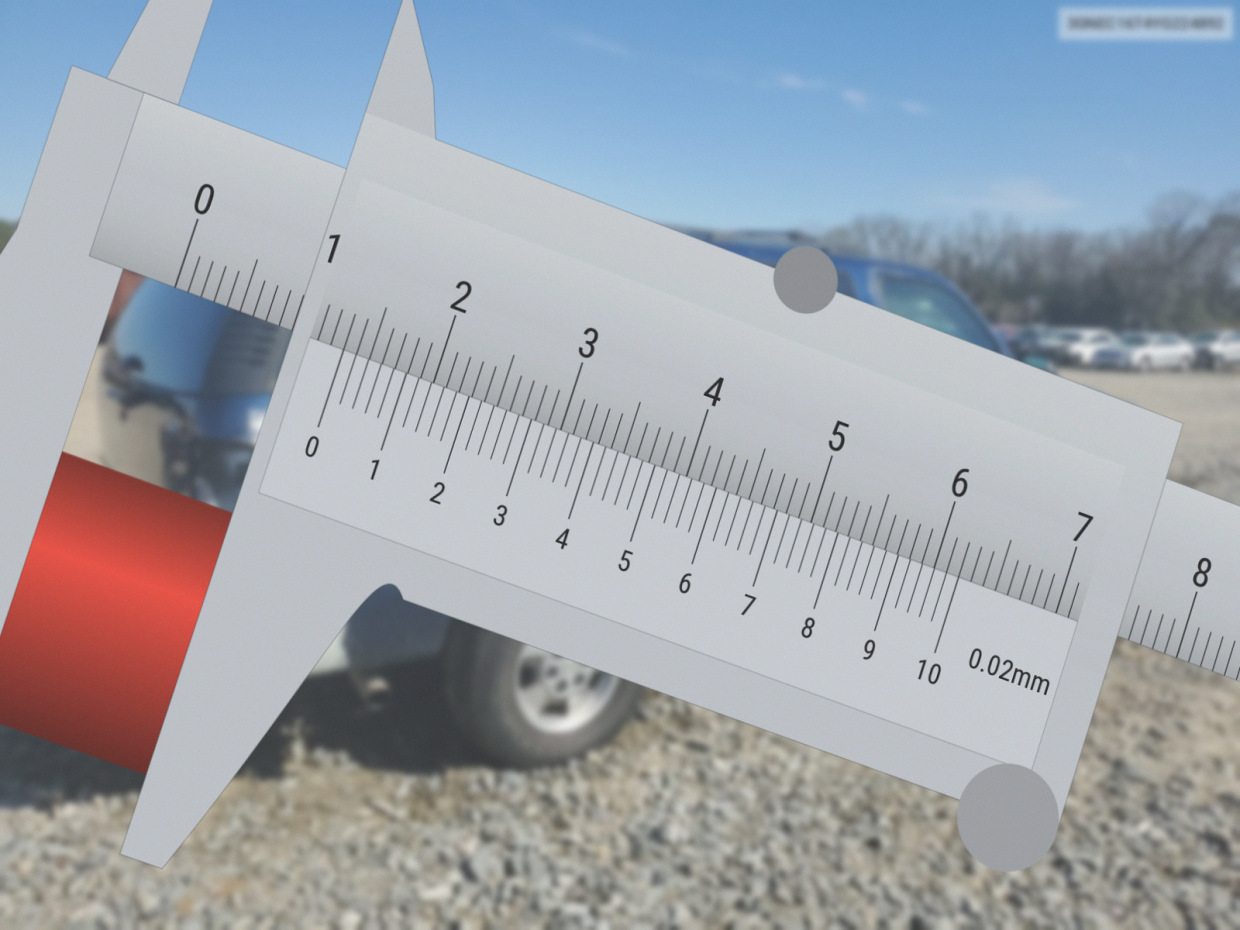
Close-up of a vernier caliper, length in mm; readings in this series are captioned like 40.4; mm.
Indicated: 13.0; mm
